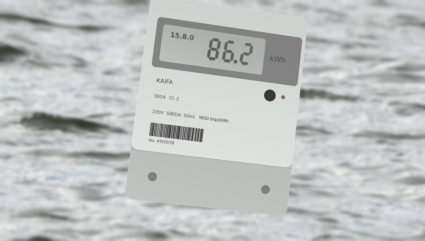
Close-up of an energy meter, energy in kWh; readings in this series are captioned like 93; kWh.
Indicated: 86.2; kWh
